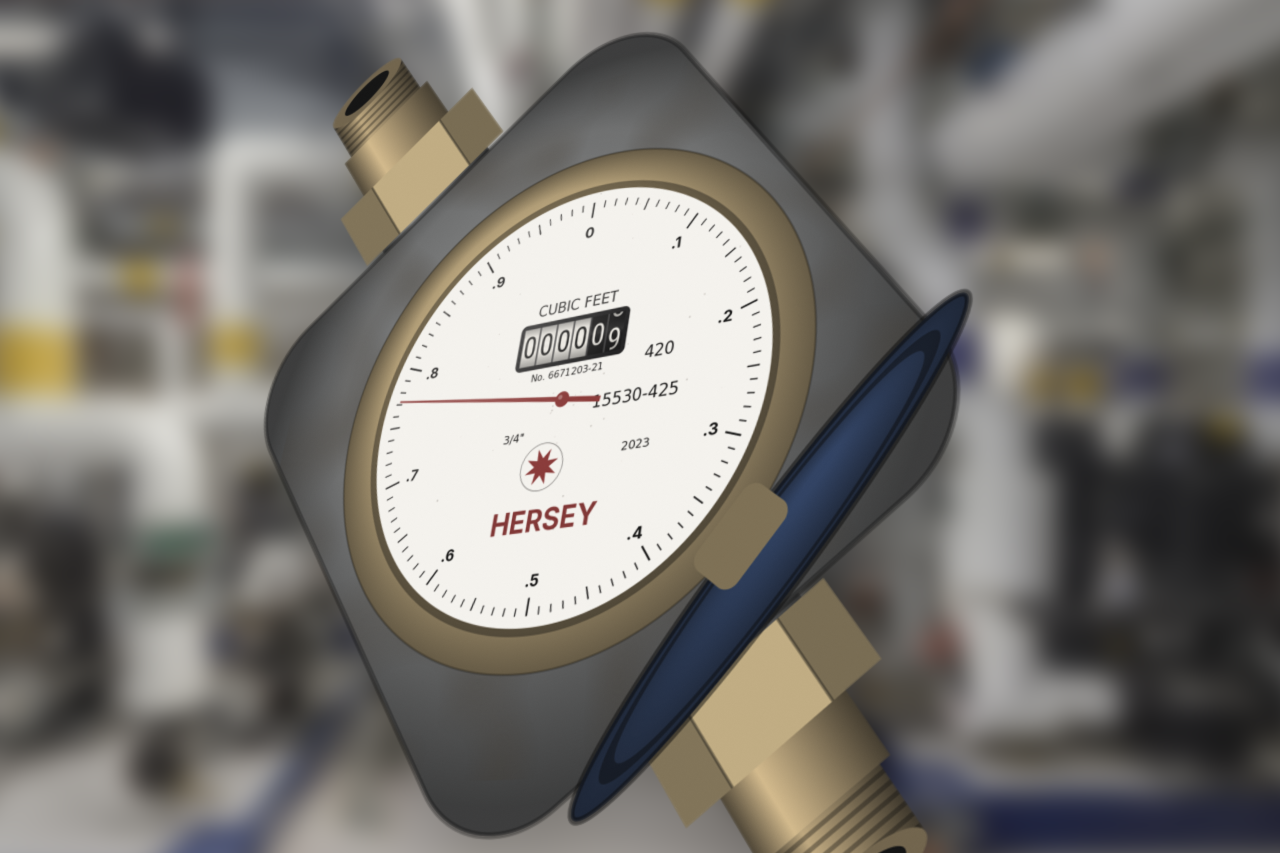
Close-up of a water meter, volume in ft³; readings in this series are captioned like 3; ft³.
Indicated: 8.77; ft³
